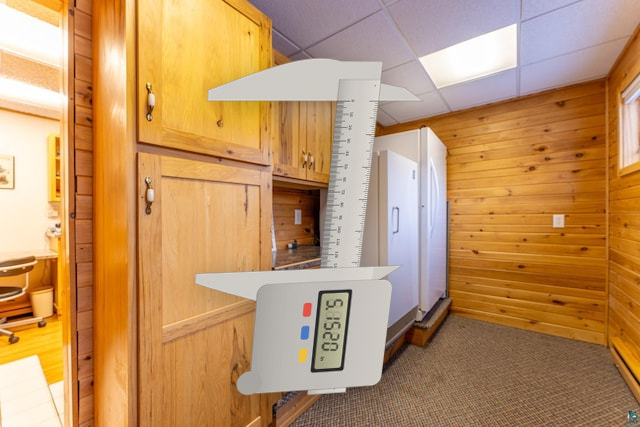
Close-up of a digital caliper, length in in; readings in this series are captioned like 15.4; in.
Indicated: 5.1520; in
